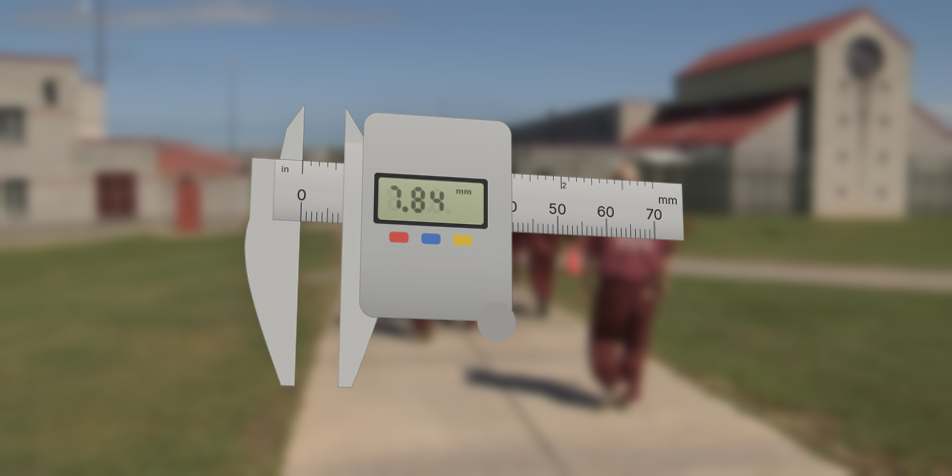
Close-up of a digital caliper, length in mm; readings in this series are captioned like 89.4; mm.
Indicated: 7.84; mm
